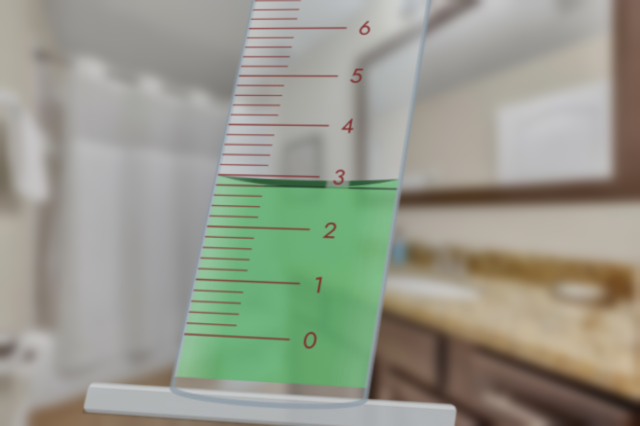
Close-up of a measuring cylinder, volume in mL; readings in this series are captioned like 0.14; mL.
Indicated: 2.8; mL
